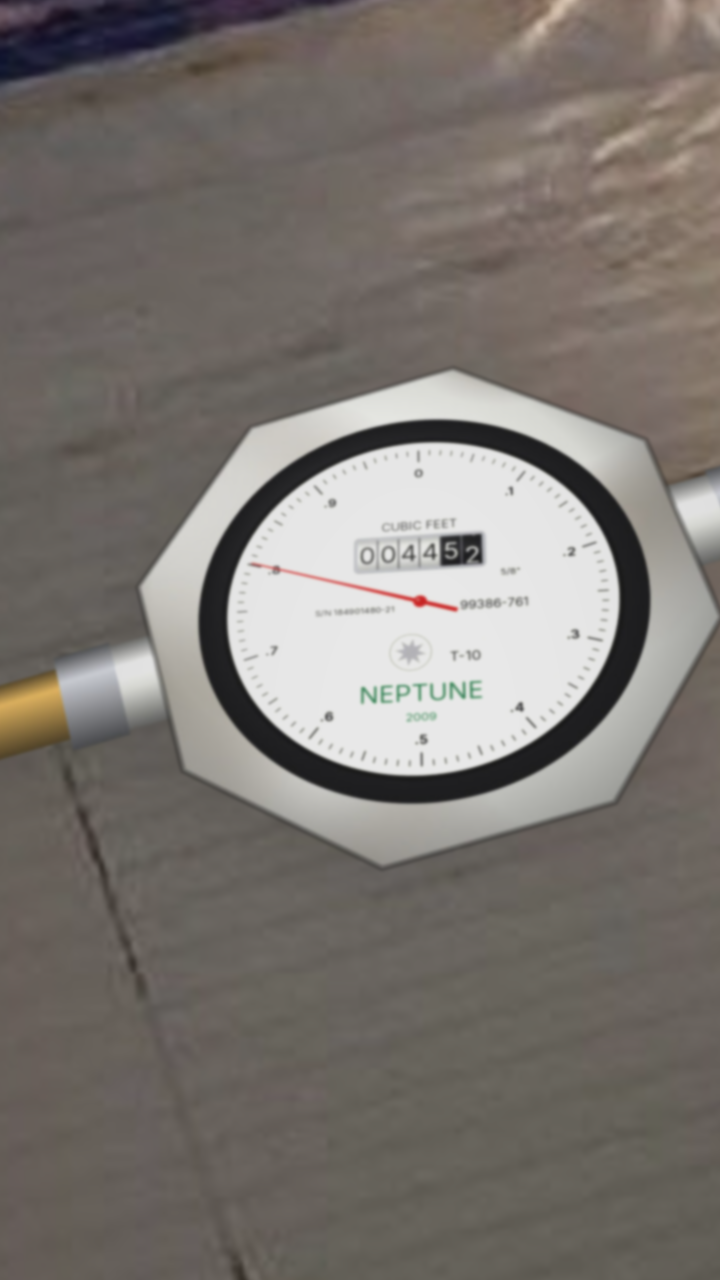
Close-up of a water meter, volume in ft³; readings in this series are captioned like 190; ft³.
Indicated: 4451.80; ft³
